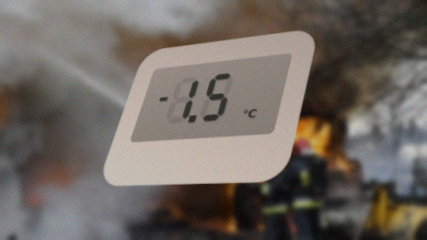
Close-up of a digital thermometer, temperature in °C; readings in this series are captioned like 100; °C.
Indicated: -1.5; °C
